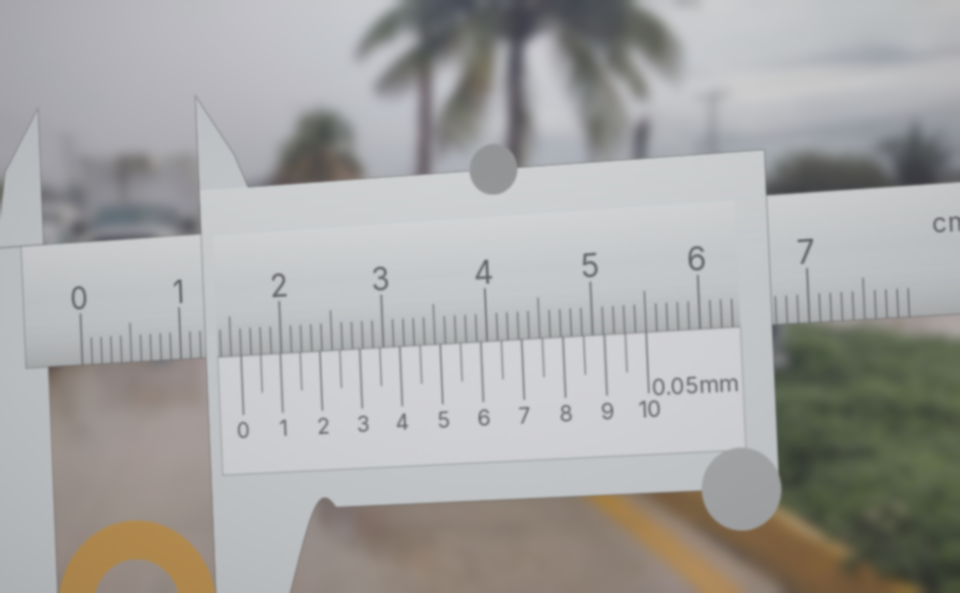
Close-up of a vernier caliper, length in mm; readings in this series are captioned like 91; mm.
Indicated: 16.0; mm
